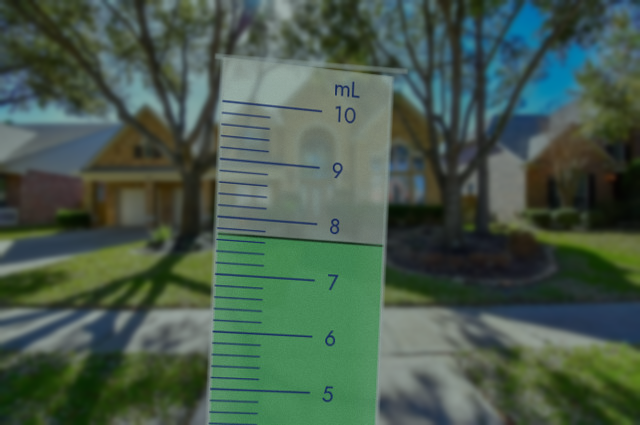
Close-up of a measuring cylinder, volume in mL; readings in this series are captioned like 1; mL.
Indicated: 7.7; mL
